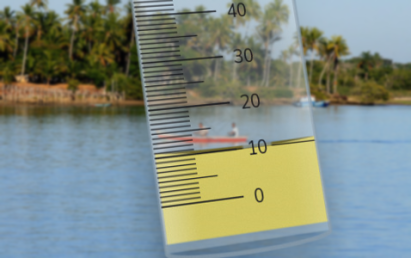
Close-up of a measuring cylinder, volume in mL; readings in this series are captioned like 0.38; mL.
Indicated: 10; mL
